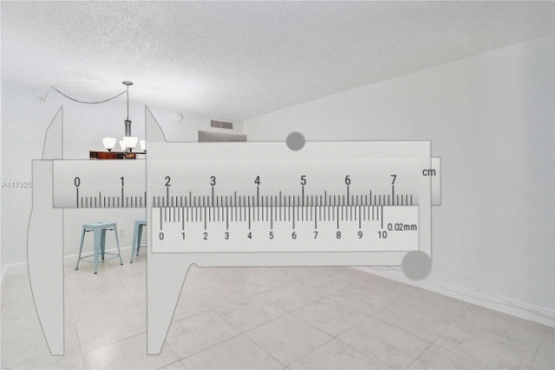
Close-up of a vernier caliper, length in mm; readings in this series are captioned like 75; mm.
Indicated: 18.5; mm
